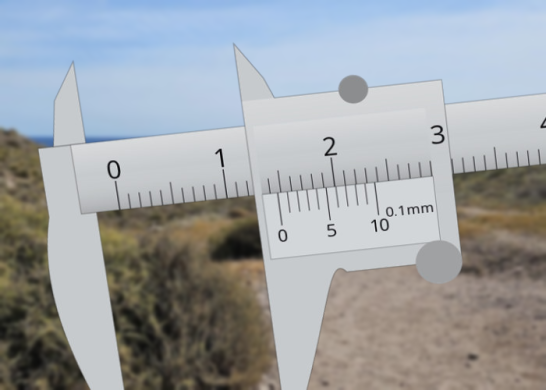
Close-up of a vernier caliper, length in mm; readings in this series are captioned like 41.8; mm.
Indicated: 14.7; mm
